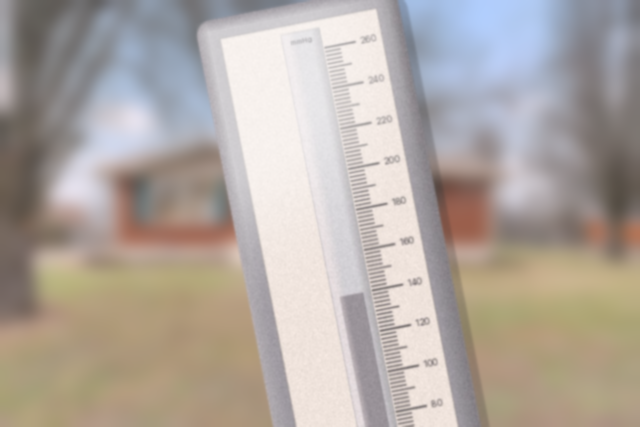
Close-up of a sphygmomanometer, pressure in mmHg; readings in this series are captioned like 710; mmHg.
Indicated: 140; mmHg
